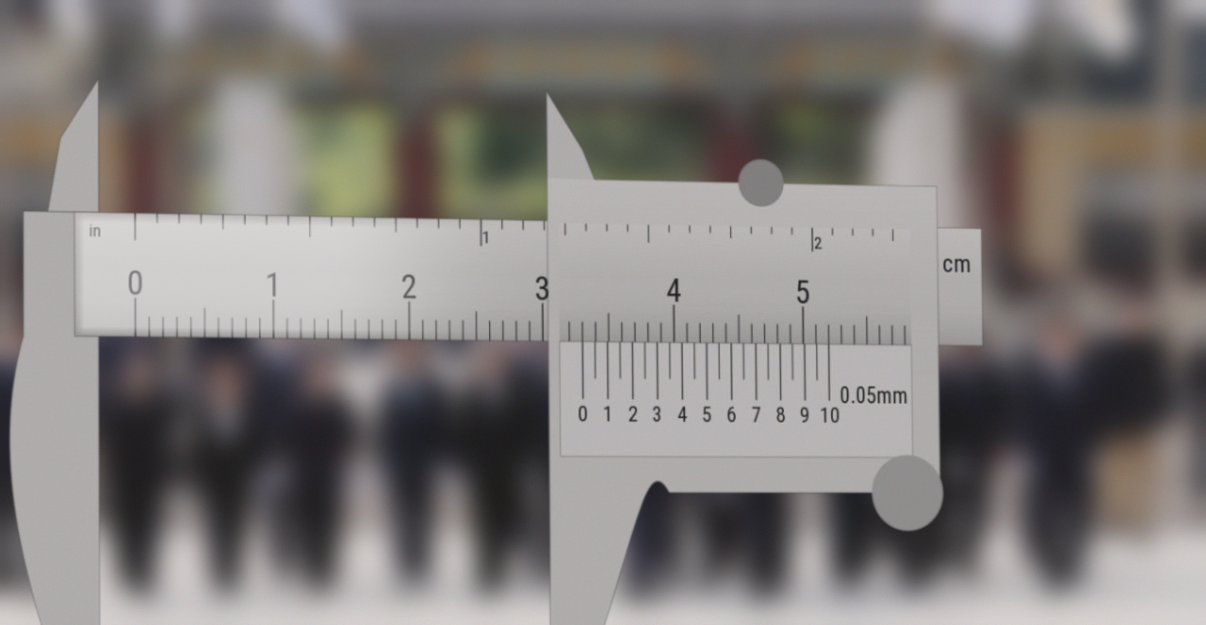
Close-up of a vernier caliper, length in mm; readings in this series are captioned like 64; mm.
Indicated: 33.0; mm
